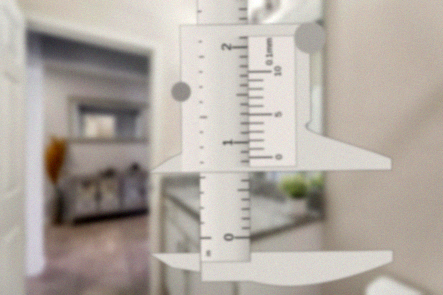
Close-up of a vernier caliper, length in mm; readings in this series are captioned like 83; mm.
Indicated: 8.4; mm
